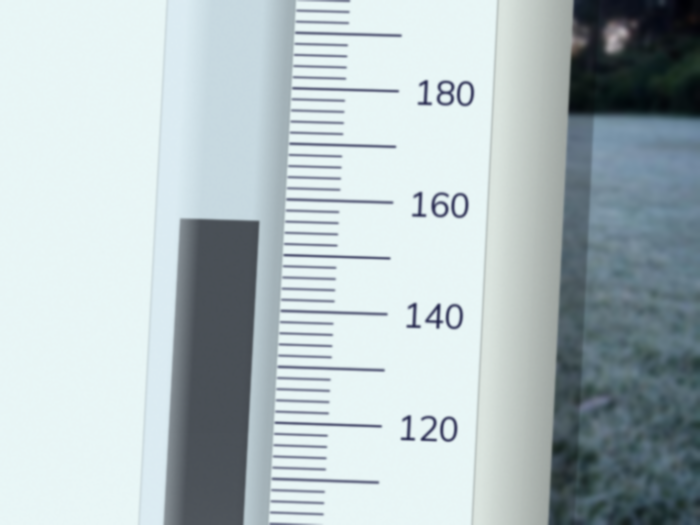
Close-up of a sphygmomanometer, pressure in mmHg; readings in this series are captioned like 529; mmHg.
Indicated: 156; mmHg
